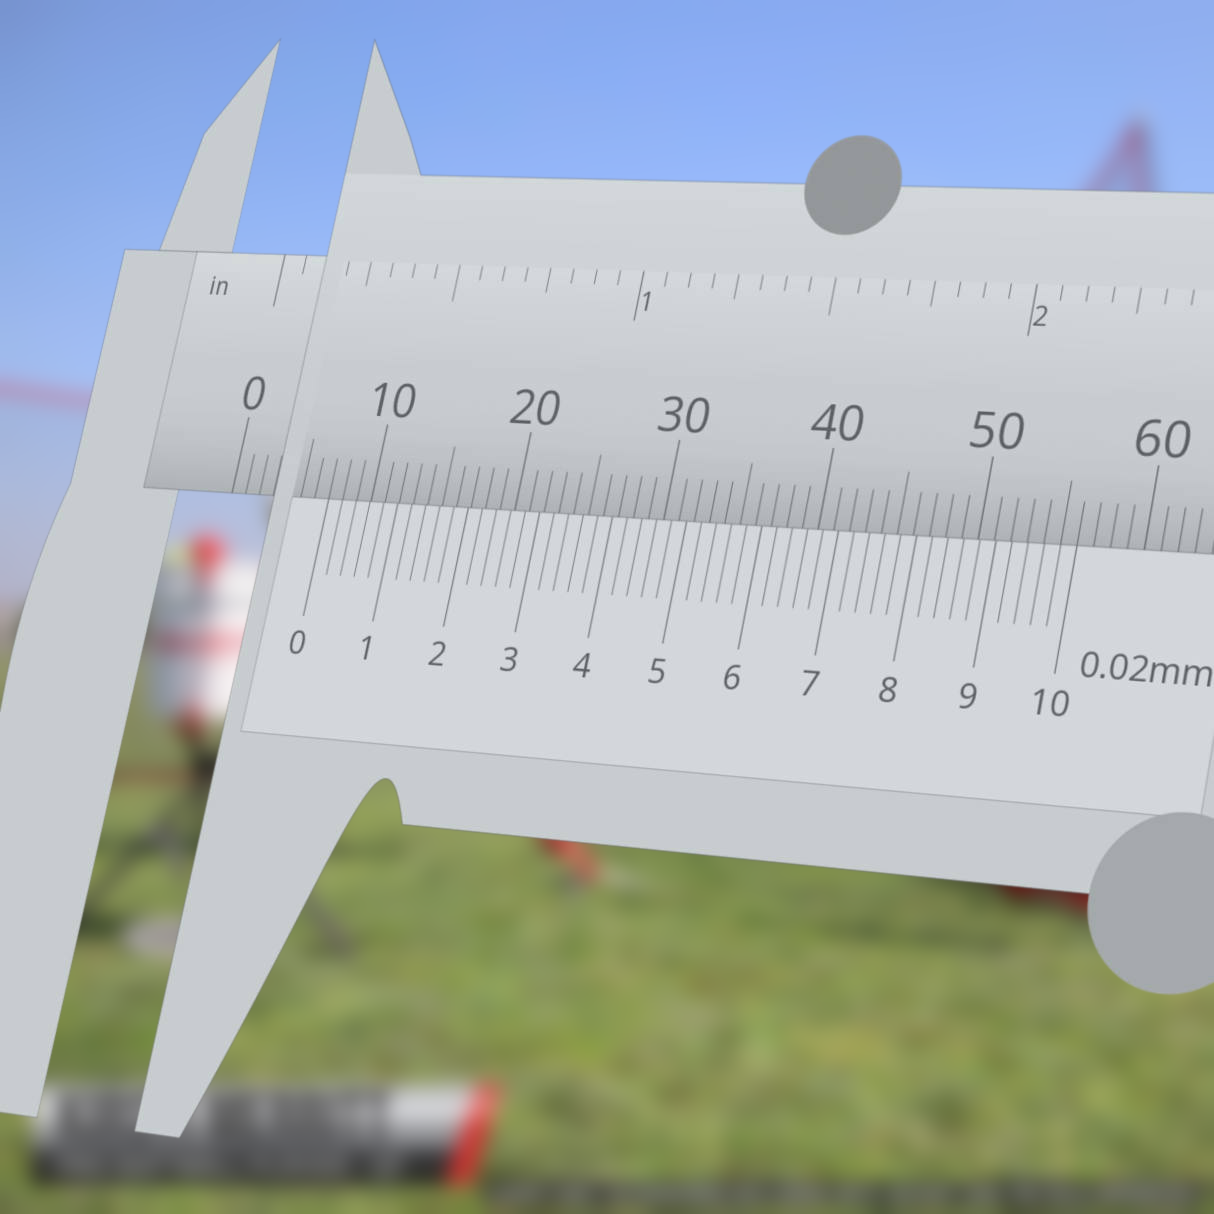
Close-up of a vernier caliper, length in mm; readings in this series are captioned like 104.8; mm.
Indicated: 7.0; mm
